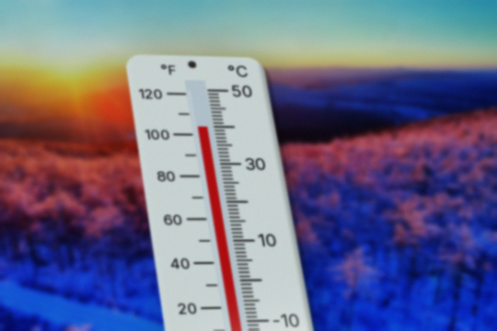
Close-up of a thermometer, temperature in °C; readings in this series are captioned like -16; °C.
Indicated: 40; °C
